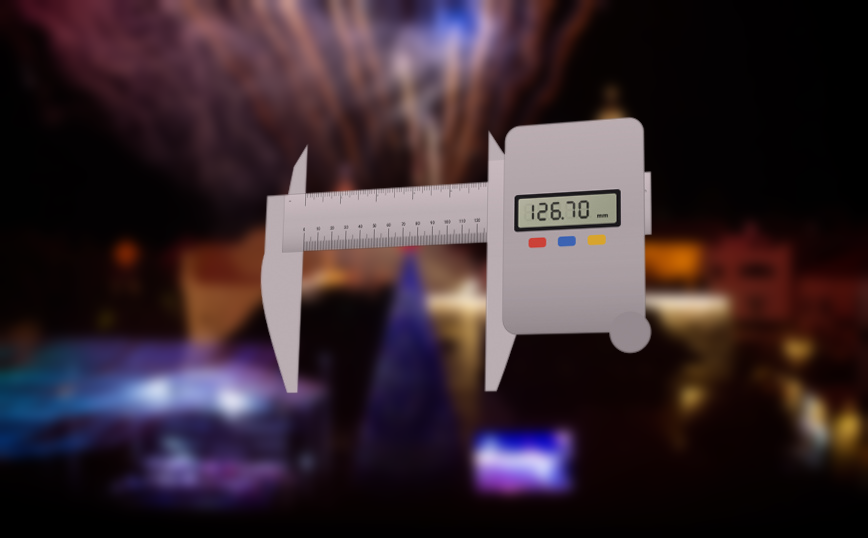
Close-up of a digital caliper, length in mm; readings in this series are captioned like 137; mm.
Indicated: 126.70; mm
